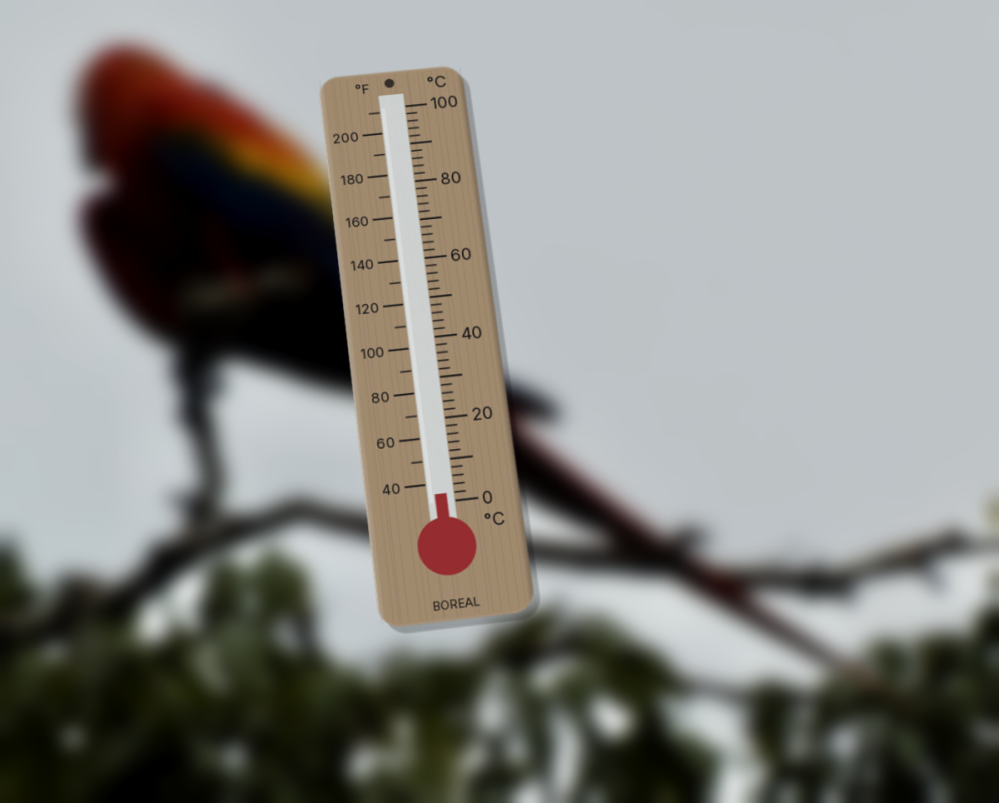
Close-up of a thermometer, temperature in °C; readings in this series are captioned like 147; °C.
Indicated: 2; °C
